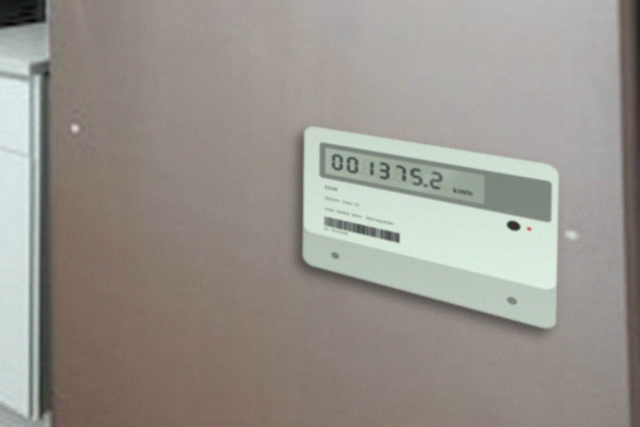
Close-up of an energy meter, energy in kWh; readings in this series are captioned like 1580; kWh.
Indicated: 1375.2; kWh
